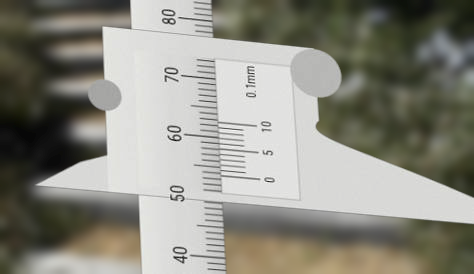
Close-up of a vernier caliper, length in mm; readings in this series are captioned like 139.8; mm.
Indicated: 53.6; mm
